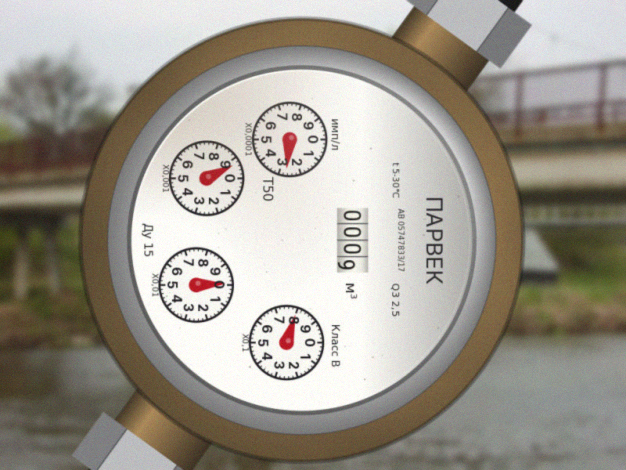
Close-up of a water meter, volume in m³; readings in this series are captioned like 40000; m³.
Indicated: 8.7992; m³
